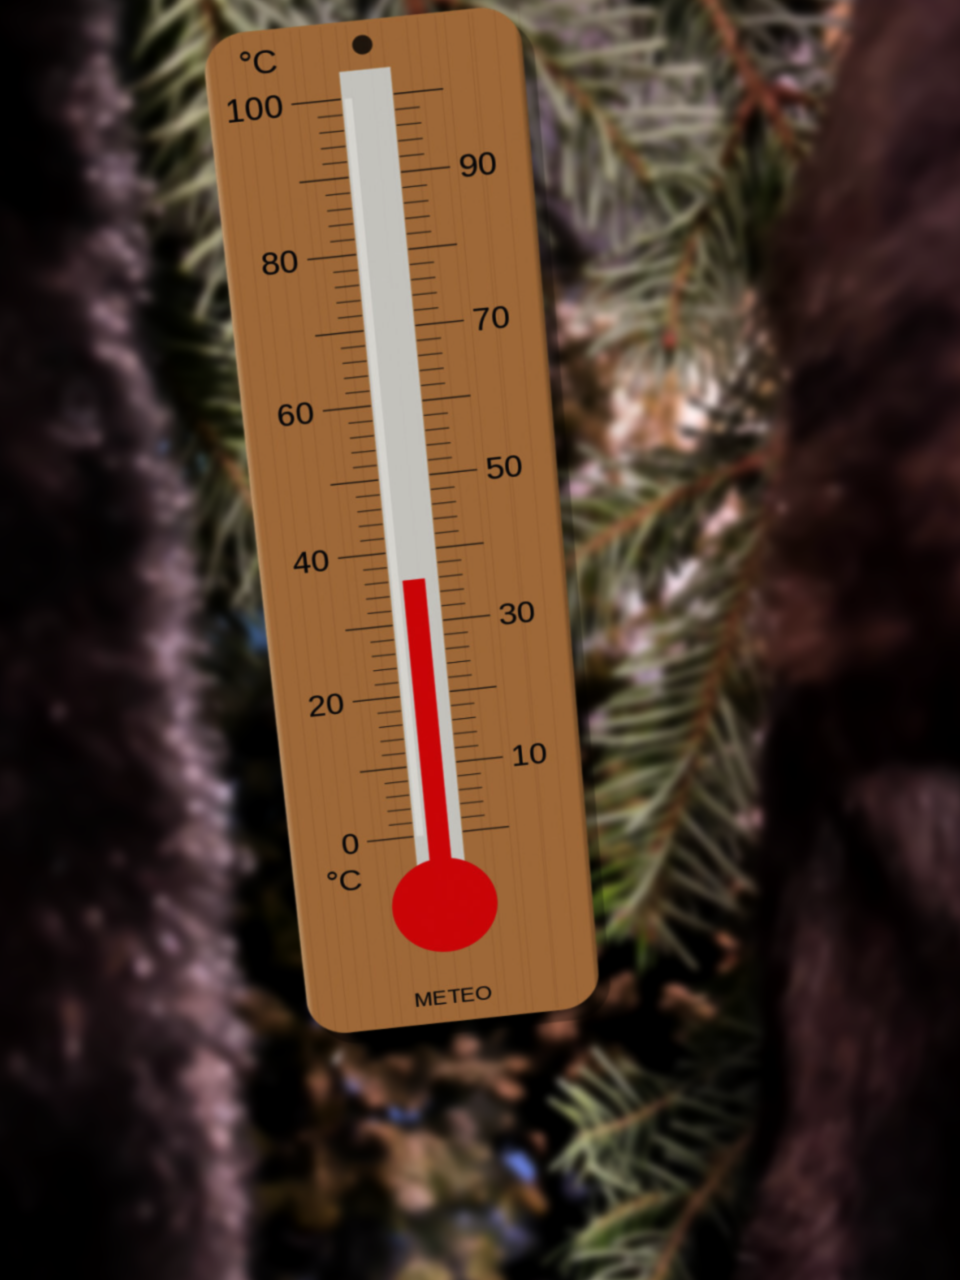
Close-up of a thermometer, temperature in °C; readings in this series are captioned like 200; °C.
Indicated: 36; °C
